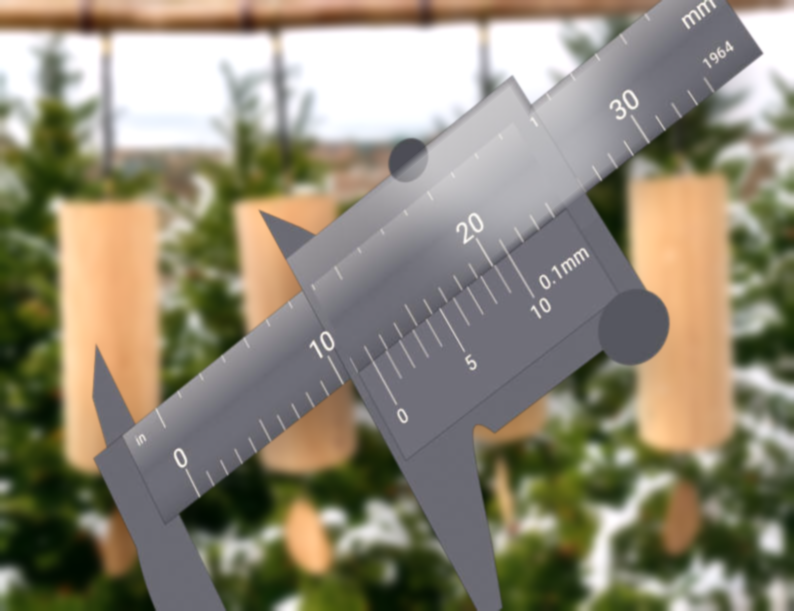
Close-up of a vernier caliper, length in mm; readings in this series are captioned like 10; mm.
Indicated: 12.0; mm
